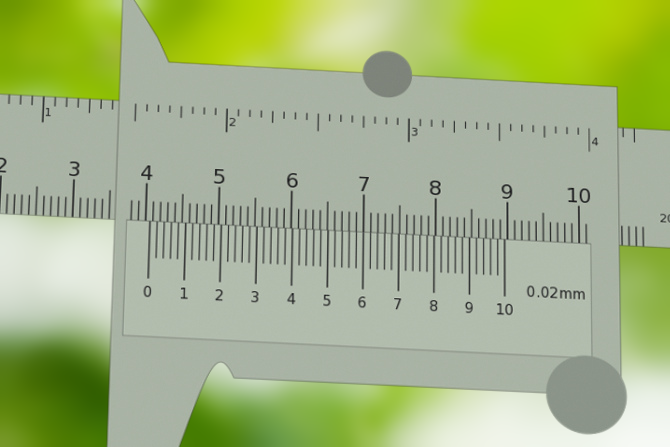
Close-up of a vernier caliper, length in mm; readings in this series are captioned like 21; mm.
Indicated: 40.6; mm
